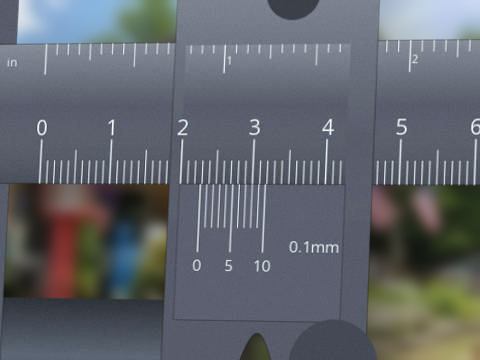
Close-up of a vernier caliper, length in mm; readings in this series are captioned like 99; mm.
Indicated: 22.8; mm
